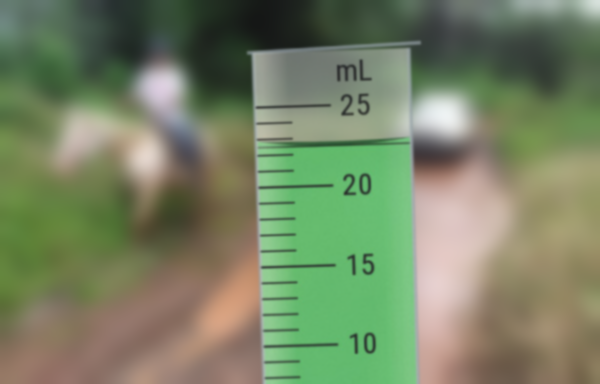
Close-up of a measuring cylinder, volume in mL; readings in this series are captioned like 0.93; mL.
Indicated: 22.5; mL
